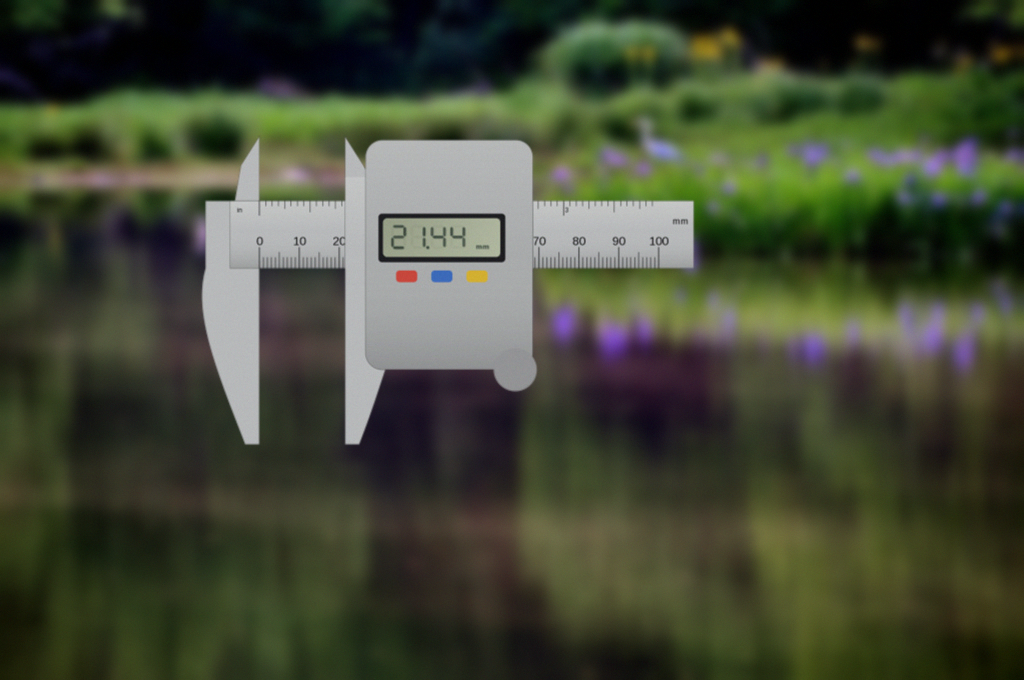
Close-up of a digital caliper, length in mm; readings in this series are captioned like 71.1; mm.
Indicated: 21.44; mm
